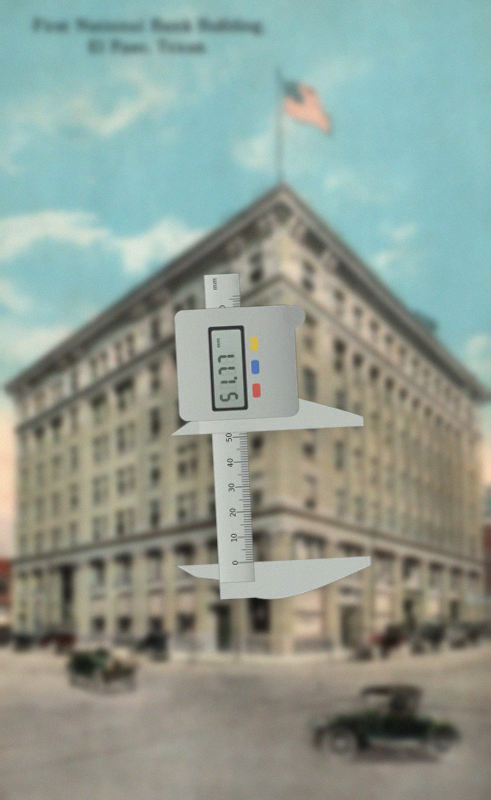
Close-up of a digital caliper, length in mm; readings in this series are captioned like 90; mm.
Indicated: 51.77; mm
